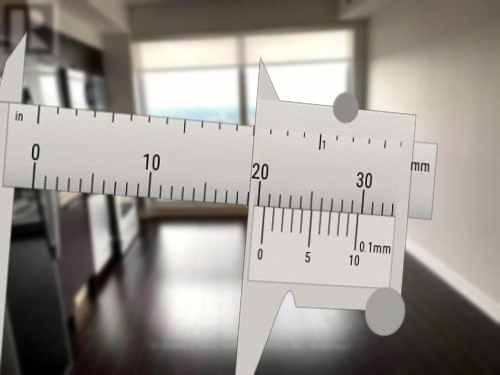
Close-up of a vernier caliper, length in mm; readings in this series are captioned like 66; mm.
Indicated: 20.6; mm
